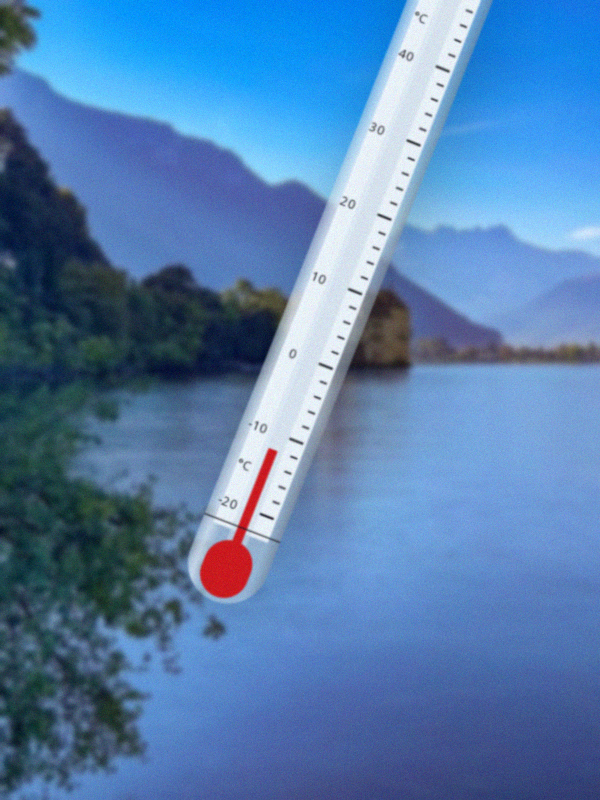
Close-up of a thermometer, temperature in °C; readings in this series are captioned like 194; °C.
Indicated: -12; °C
